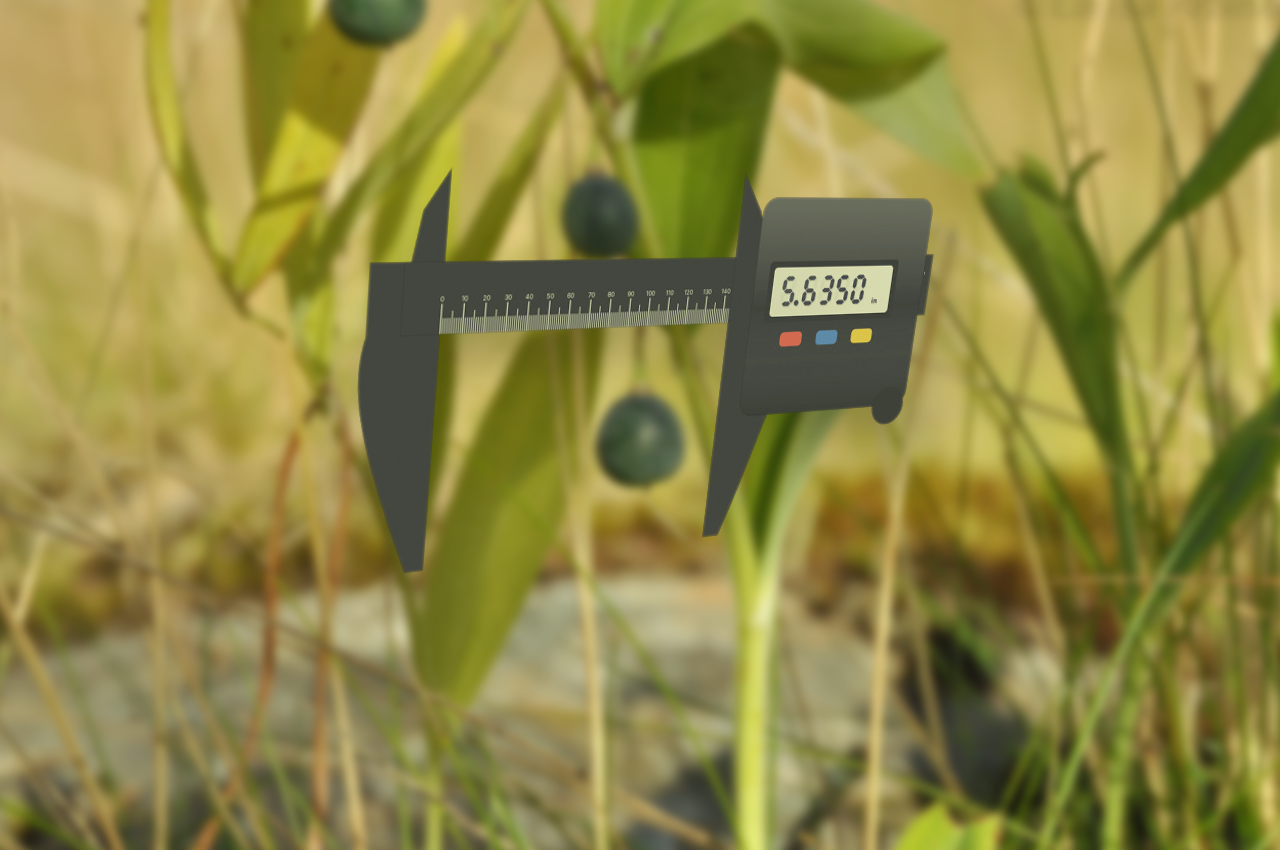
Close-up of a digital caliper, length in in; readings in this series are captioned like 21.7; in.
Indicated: 5.6350; in
